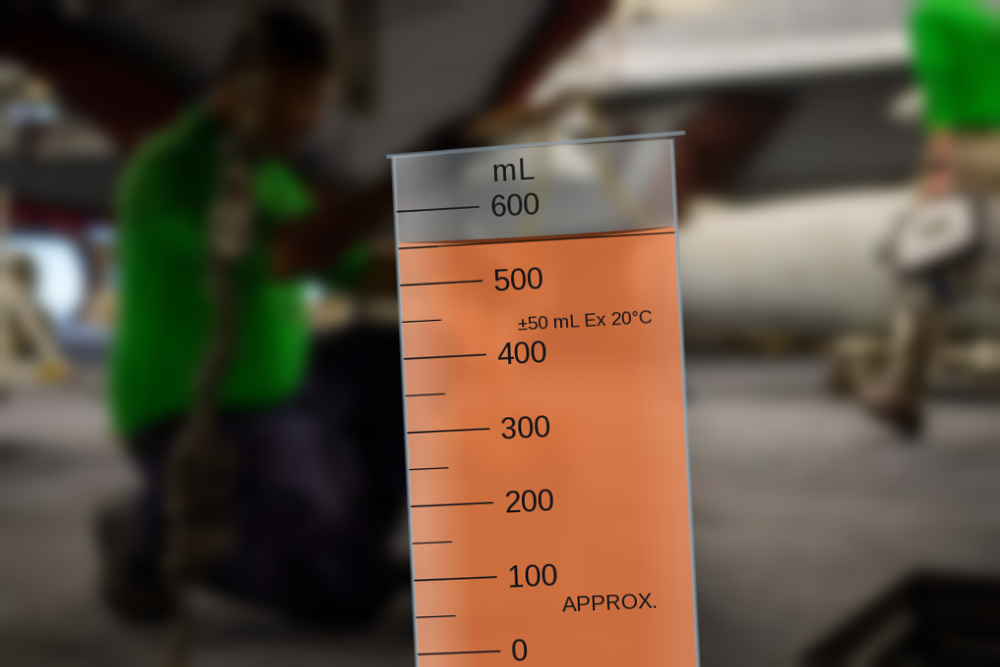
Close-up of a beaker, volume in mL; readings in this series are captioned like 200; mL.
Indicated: 550; mL
